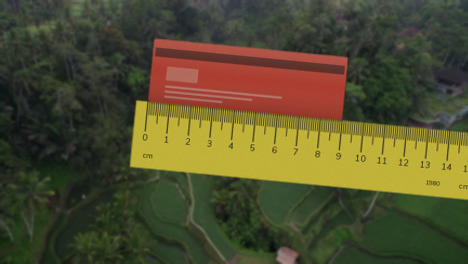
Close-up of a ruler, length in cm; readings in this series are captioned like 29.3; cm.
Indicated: 9; cm
